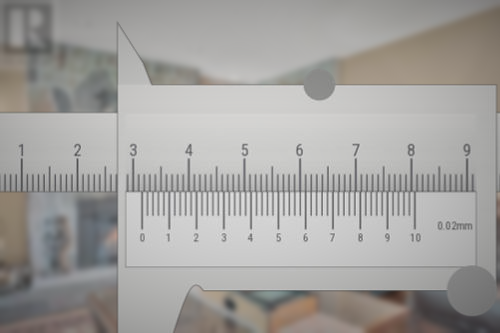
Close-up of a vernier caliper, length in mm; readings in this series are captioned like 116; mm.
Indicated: 31.6; mm
